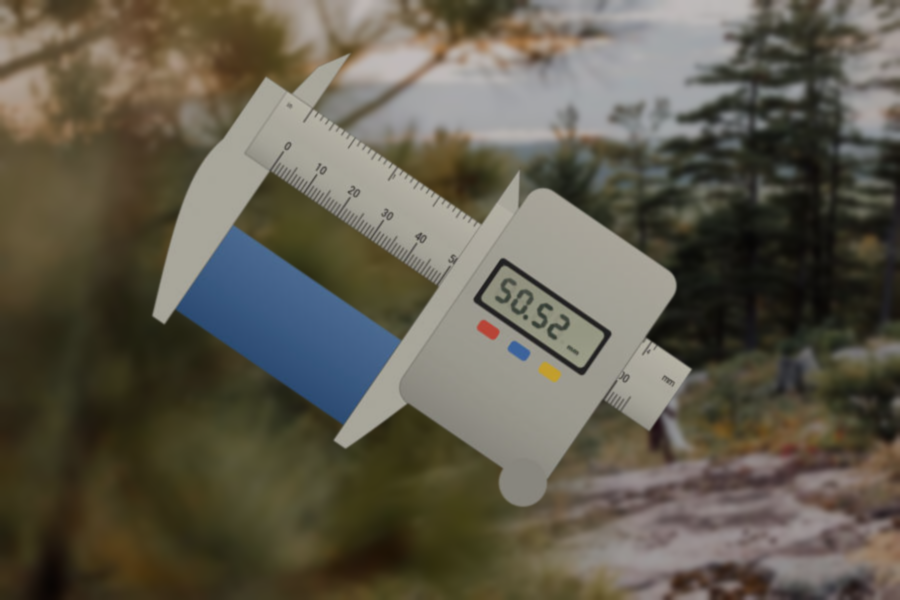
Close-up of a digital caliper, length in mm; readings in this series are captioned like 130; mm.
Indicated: 50.52; mm
